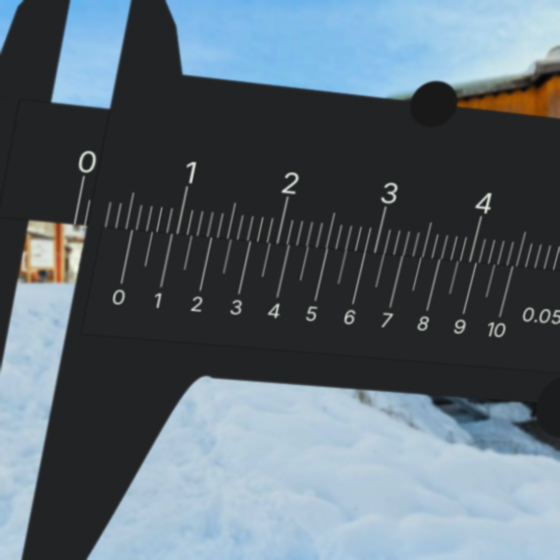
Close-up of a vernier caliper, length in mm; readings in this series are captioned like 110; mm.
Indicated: 5.6; mm
